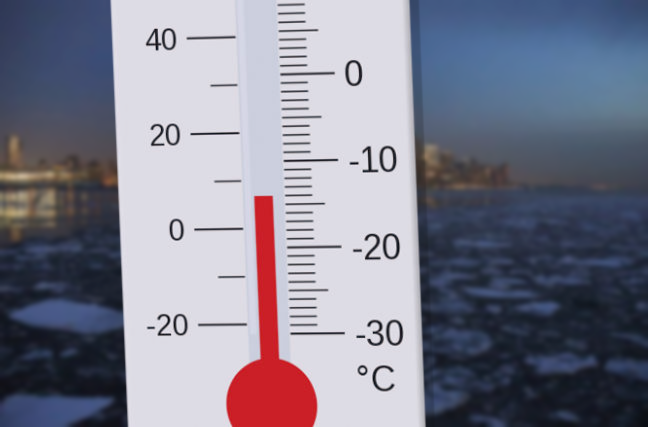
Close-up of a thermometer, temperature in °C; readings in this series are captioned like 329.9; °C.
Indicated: -14; °C
